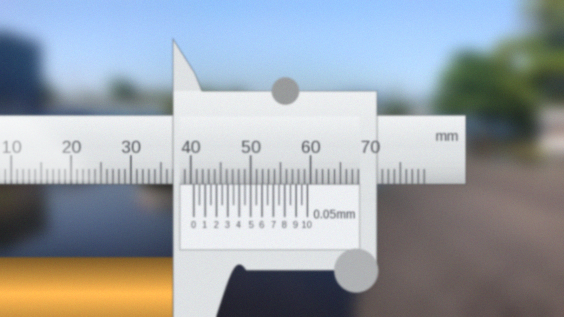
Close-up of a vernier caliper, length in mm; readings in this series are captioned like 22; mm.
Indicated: 40.5; mm
